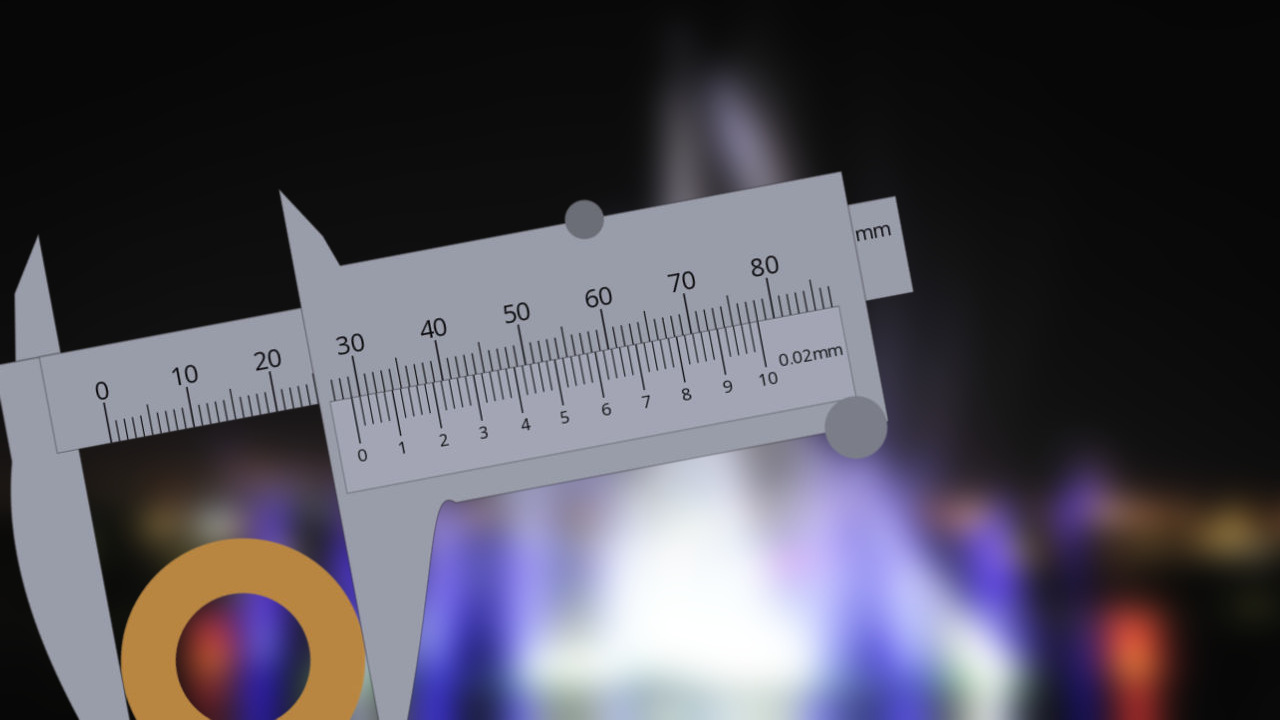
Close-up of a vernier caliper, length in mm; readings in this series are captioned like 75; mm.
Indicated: 29.0; mm
